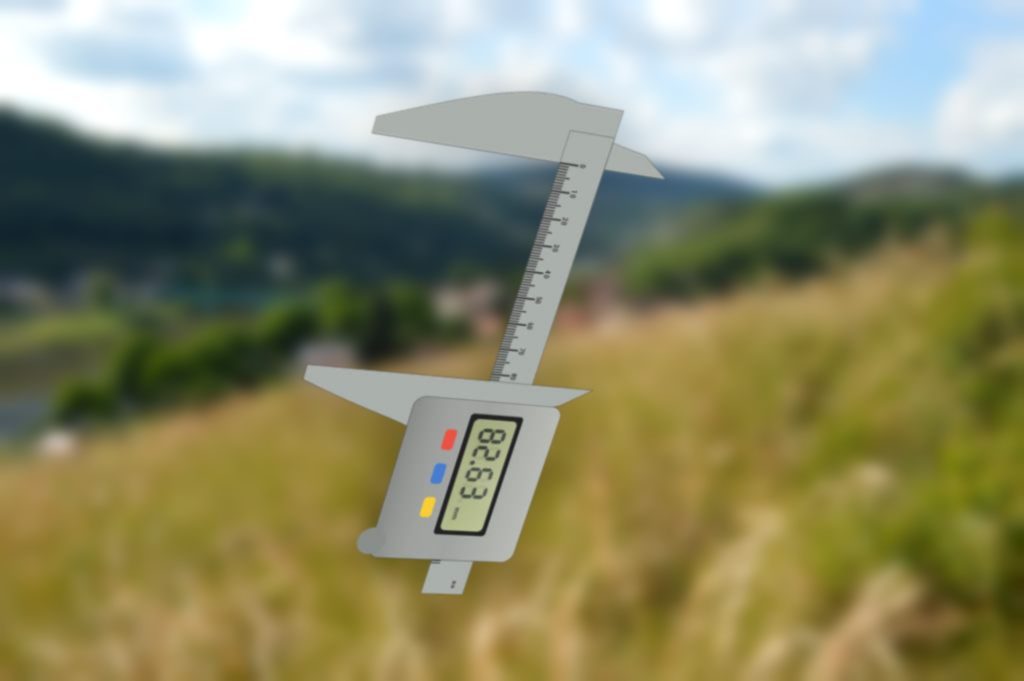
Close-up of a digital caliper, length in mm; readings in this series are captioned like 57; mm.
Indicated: 82.63; mm
